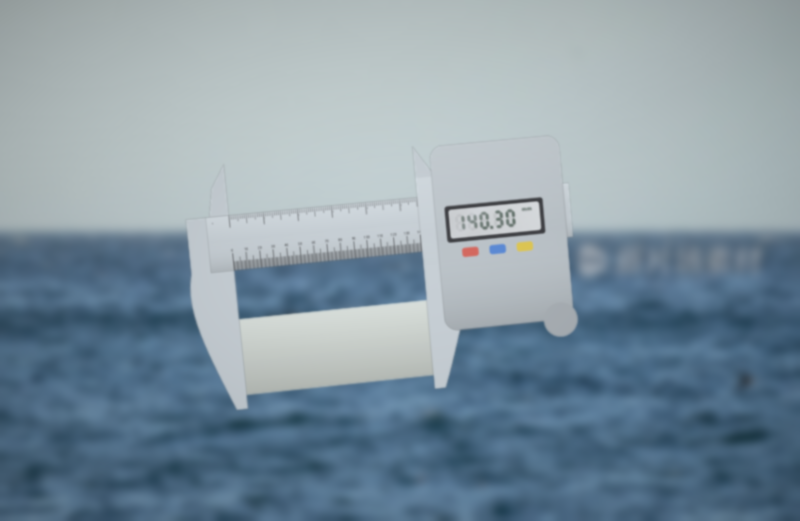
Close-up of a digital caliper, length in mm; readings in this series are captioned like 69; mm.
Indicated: 140.30; mm
